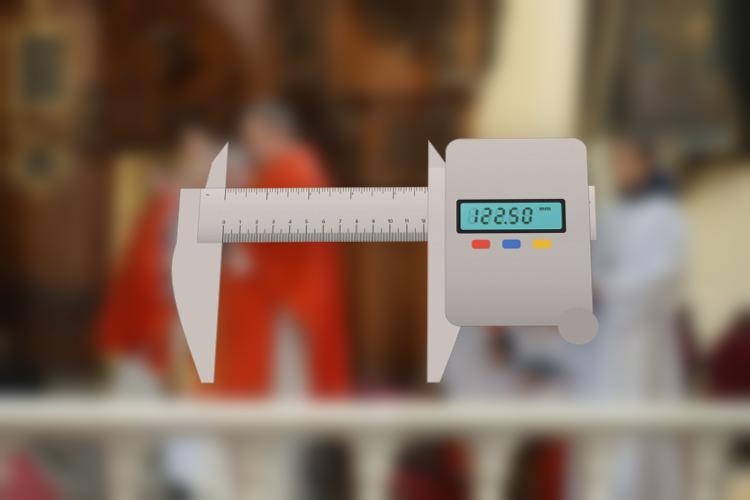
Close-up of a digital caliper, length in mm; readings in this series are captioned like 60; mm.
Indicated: 122.50; mm
